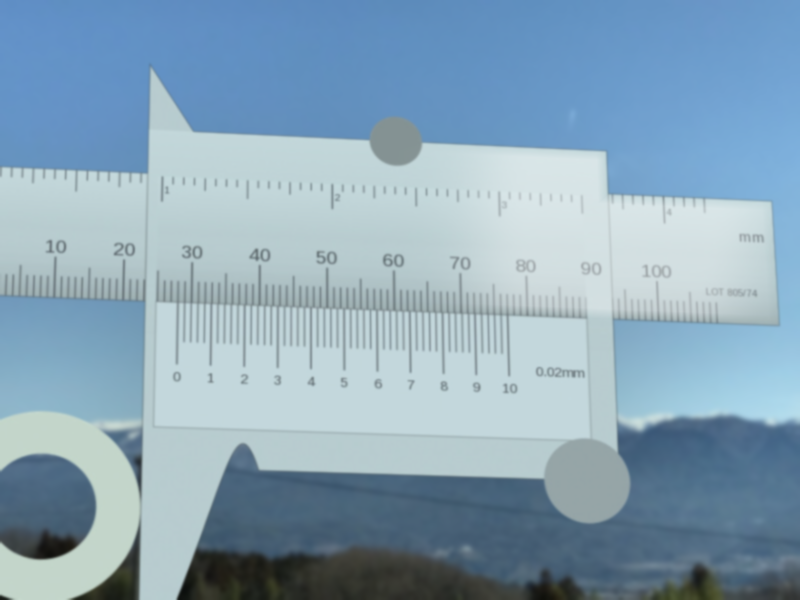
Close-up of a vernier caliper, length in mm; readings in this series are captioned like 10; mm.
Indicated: 28.0; mm
